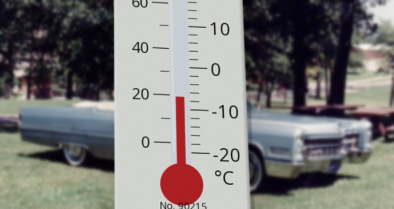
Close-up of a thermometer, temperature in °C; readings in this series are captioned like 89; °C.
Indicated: -7; °C
